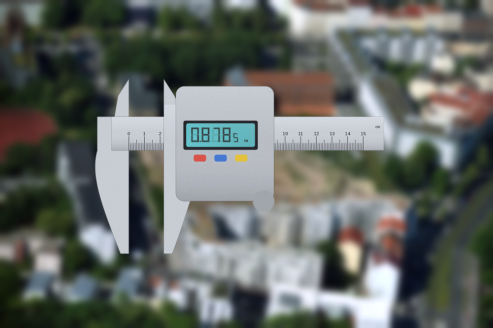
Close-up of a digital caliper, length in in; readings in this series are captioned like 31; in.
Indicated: 0.8785; in
